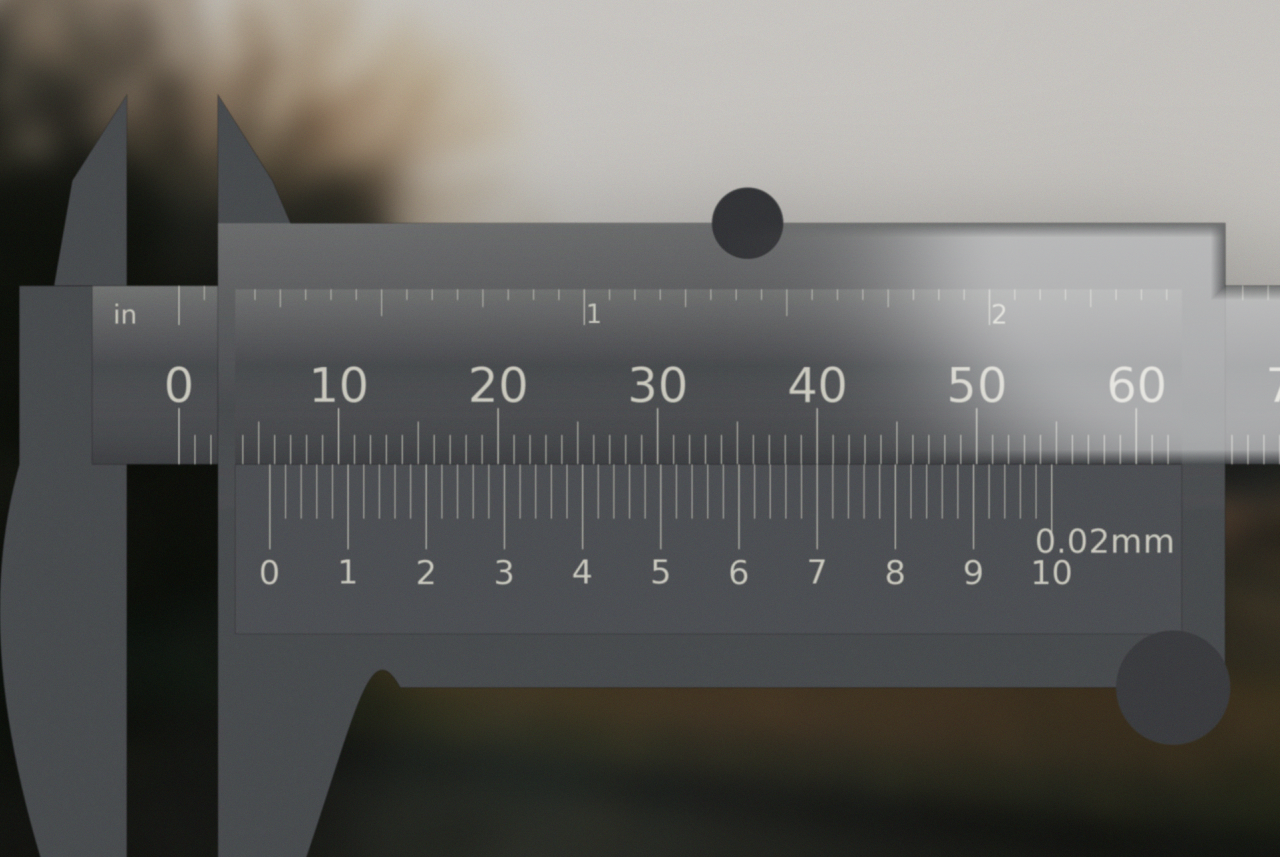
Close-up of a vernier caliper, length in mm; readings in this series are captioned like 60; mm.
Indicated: 5.7; mm
